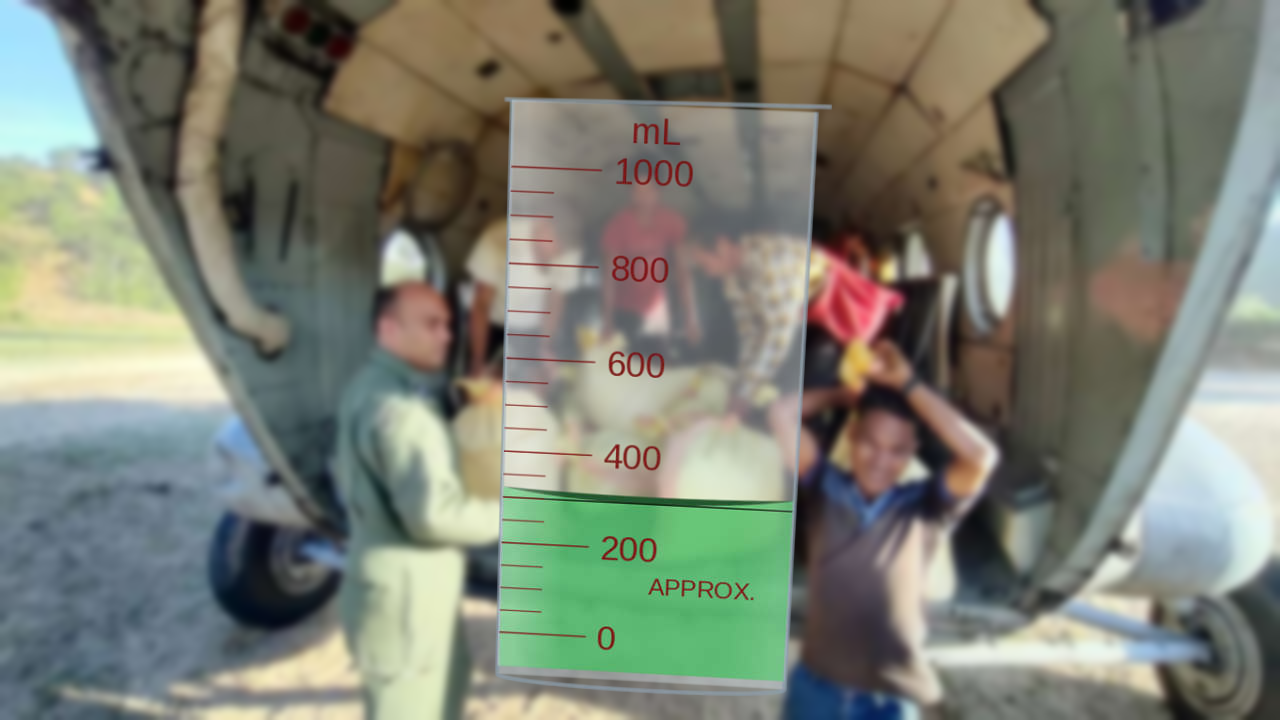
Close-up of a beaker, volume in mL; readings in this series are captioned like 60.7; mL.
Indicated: 300; mL
